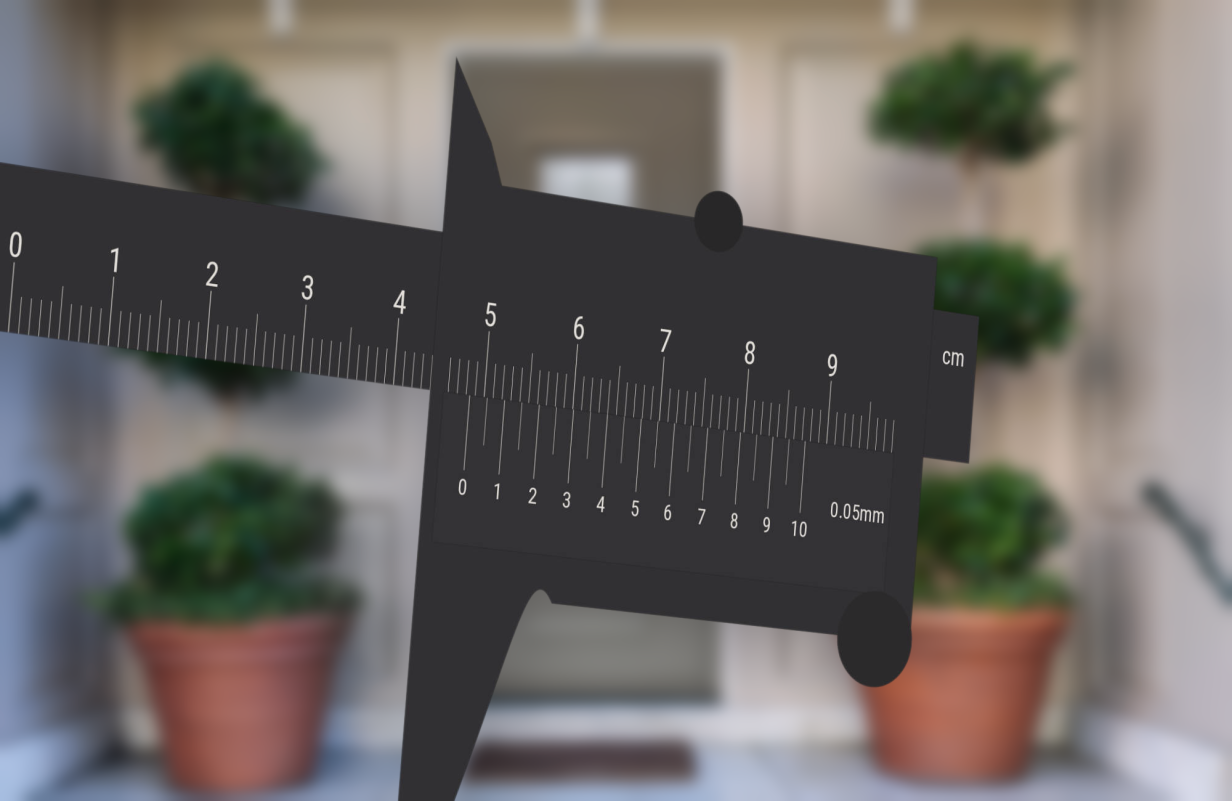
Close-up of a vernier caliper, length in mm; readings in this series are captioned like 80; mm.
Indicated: 48.4; mm
